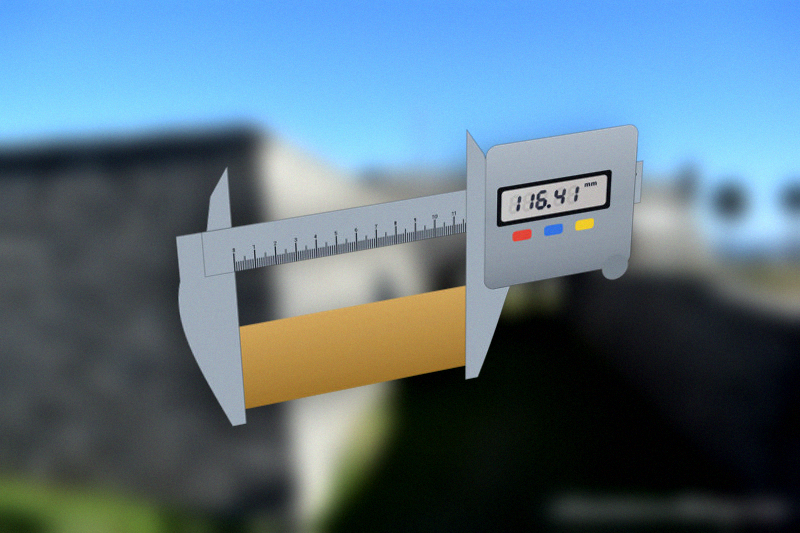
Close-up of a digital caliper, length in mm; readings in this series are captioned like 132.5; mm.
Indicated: 116.41; mm
